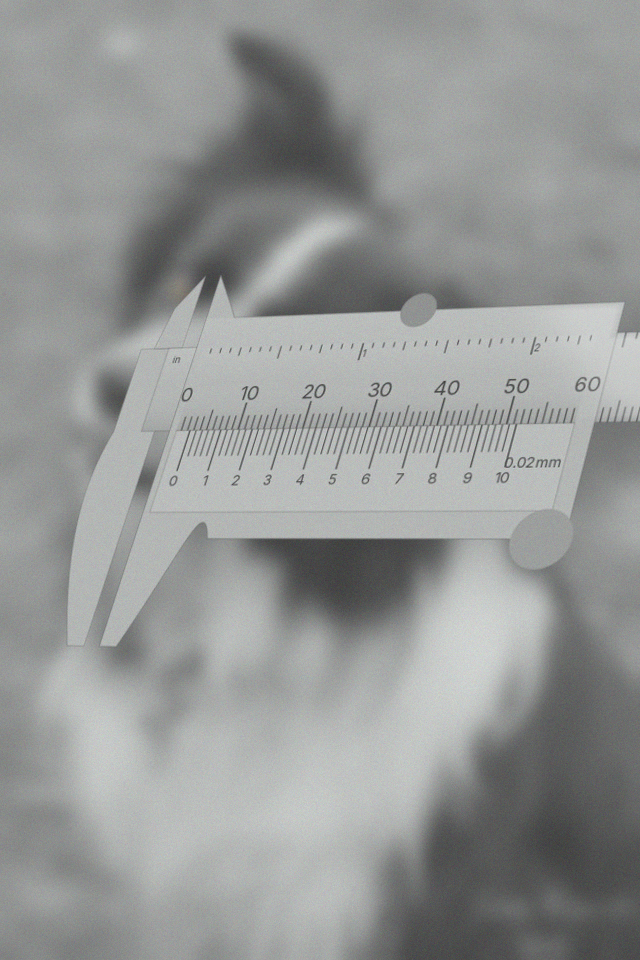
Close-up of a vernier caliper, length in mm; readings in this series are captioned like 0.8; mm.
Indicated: 2.4; mm
